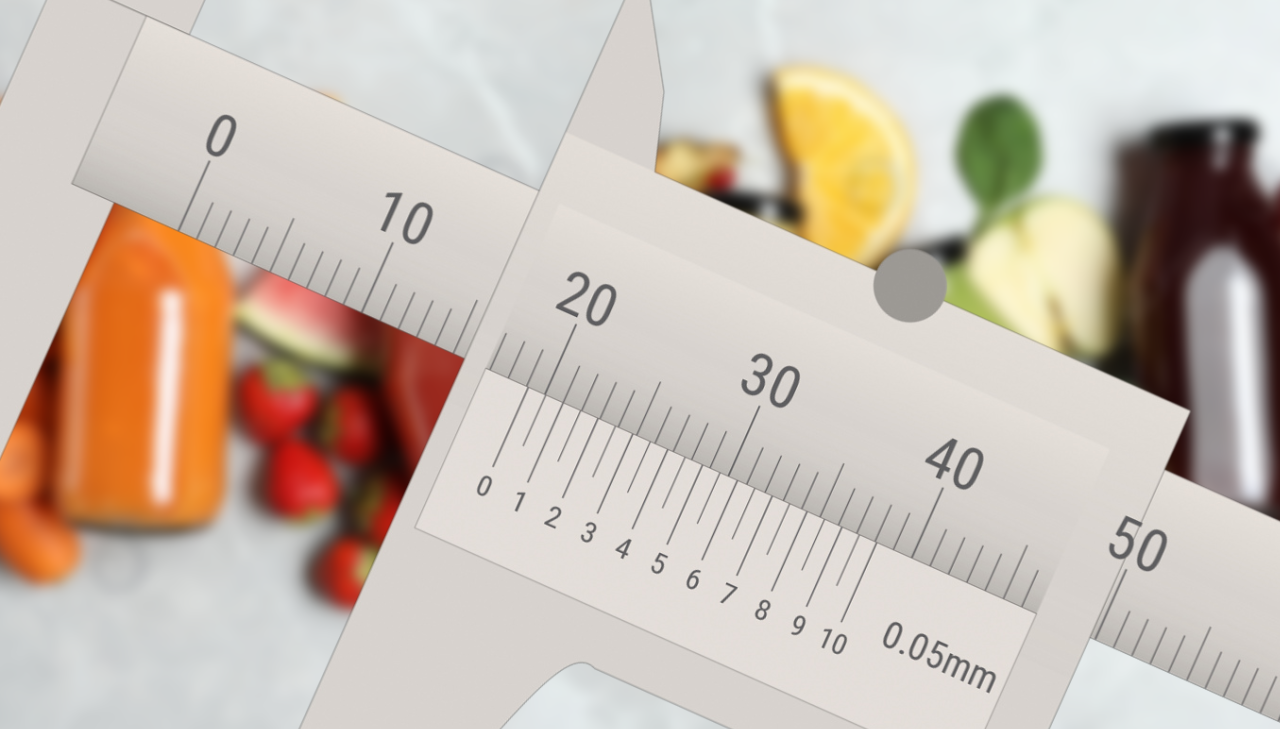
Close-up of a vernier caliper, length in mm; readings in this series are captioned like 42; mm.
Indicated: 19.1; mm
